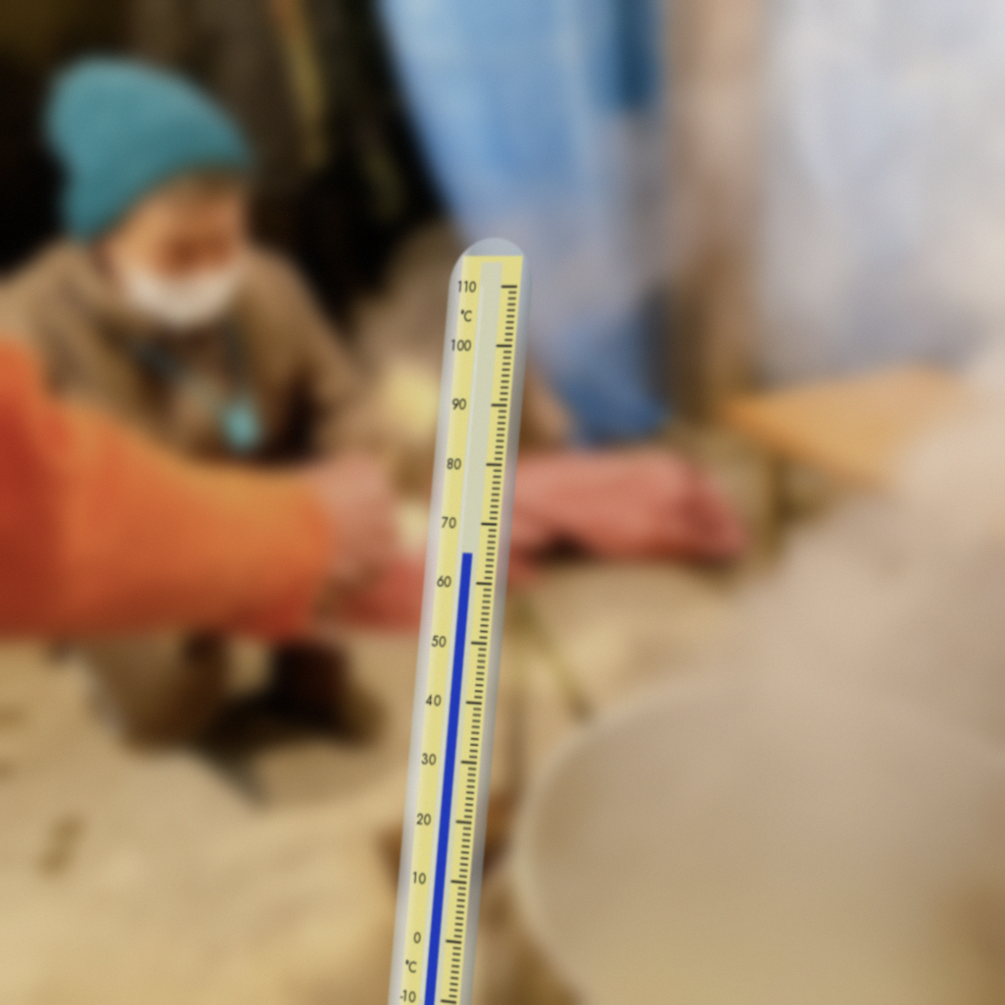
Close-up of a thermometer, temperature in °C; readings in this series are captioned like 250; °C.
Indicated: 65; °C
